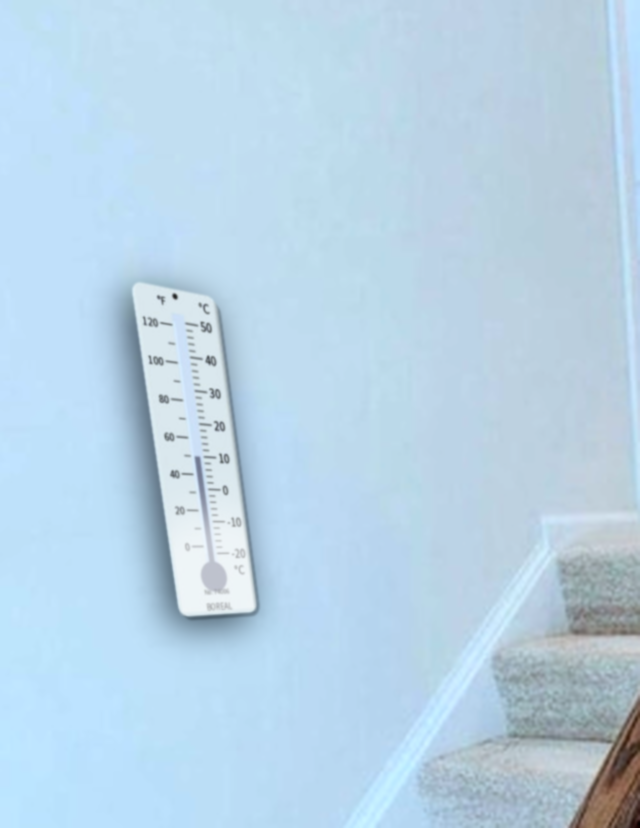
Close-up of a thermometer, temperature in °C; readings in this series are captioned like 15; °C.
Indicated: 10; °C
